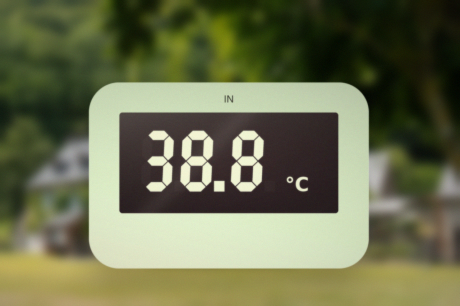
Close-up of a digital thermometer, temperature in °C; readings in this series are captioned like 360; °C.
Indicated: 38.8; °C
